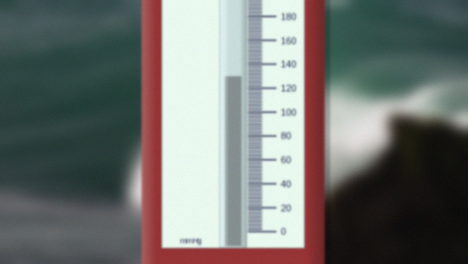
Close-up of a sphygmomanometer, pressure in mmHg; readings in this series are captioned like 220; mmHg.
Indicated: 130; mmHg
